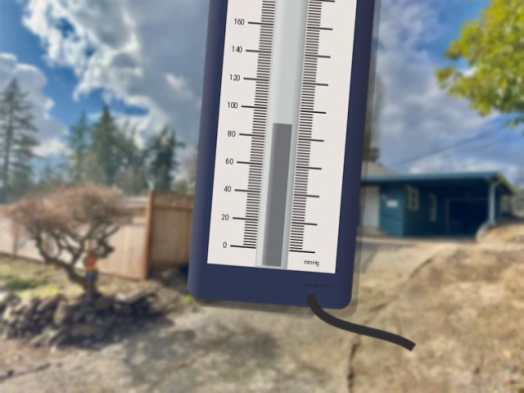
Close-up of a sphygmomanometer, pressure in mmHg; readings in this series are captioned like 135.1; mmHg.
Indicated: 90; mmHg
